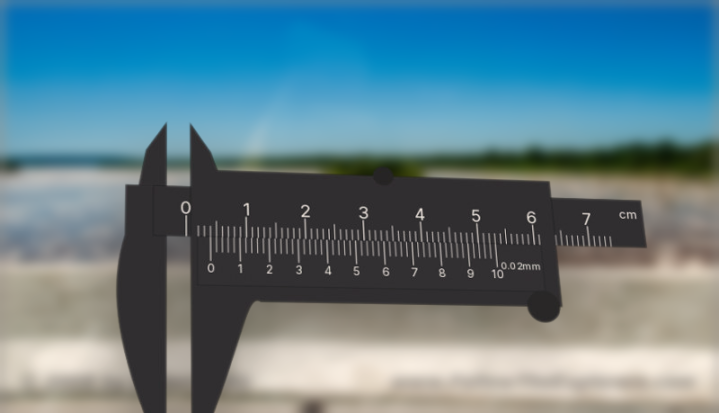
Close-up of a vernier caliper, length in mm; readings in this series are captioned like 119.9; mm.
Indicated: 4.0; mm
